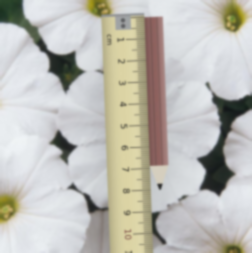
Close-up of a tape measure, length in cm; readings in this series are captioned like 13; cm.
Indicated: 8; cm
